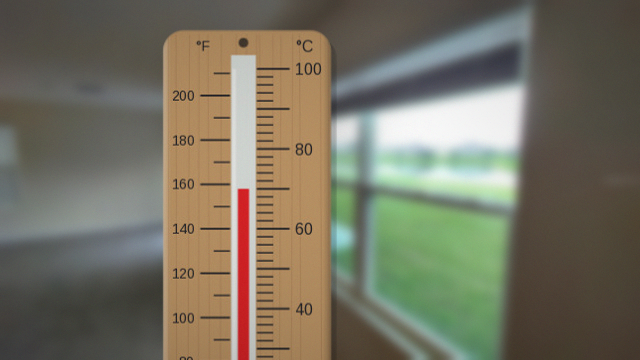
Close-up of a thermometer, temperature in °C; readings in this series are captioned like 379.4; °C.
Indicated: 70; °C
